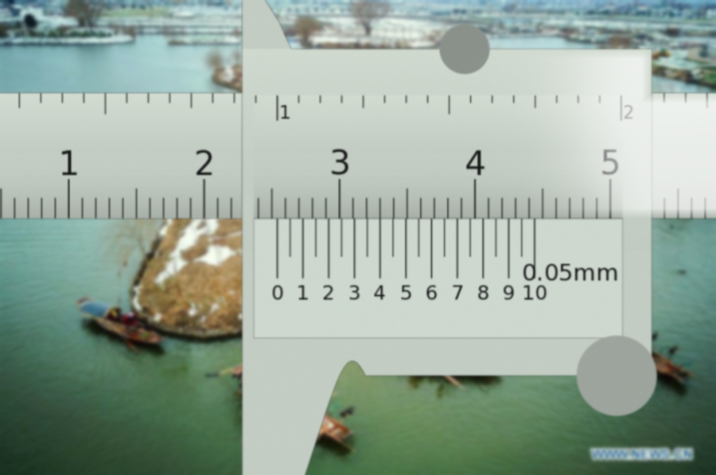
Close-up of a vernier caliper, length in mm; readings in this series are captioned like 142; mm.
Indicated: 25.4; mm
